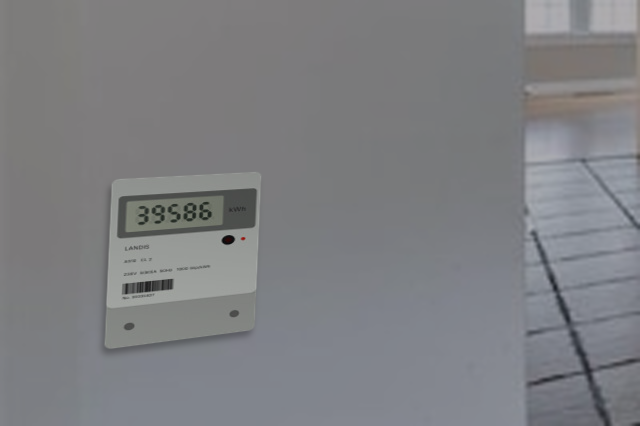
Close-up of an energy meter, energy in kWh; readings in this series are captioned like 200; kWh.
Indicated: 39586; kWh
